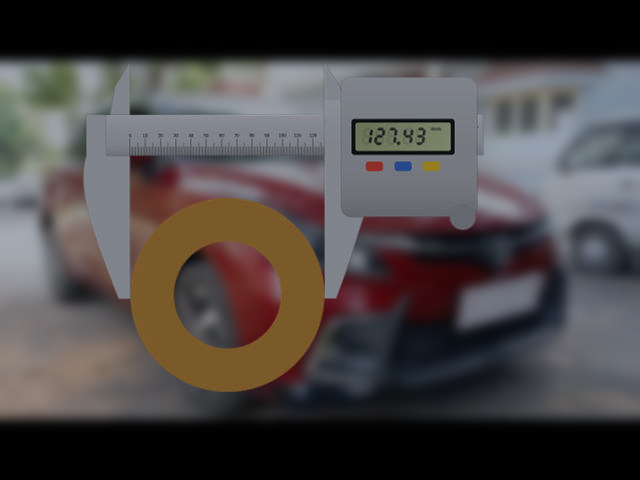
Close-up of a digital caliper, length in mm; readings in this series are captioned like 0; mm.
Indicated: 127.43; mm
